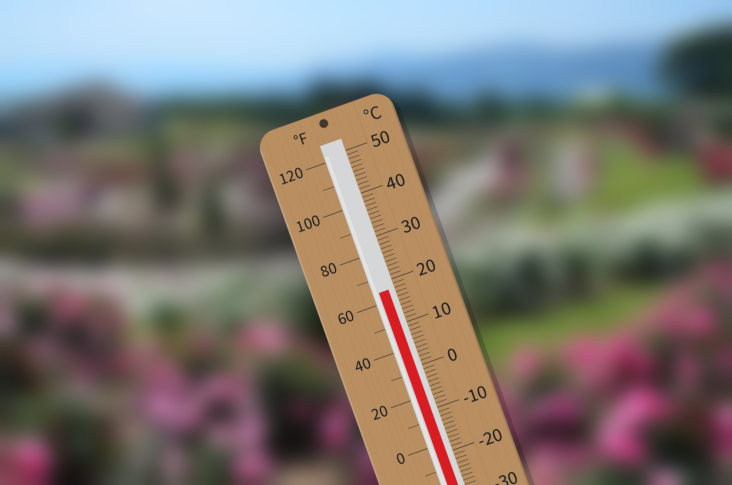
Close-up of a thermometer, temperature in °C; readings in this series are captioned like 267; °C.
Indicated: 18; °C
